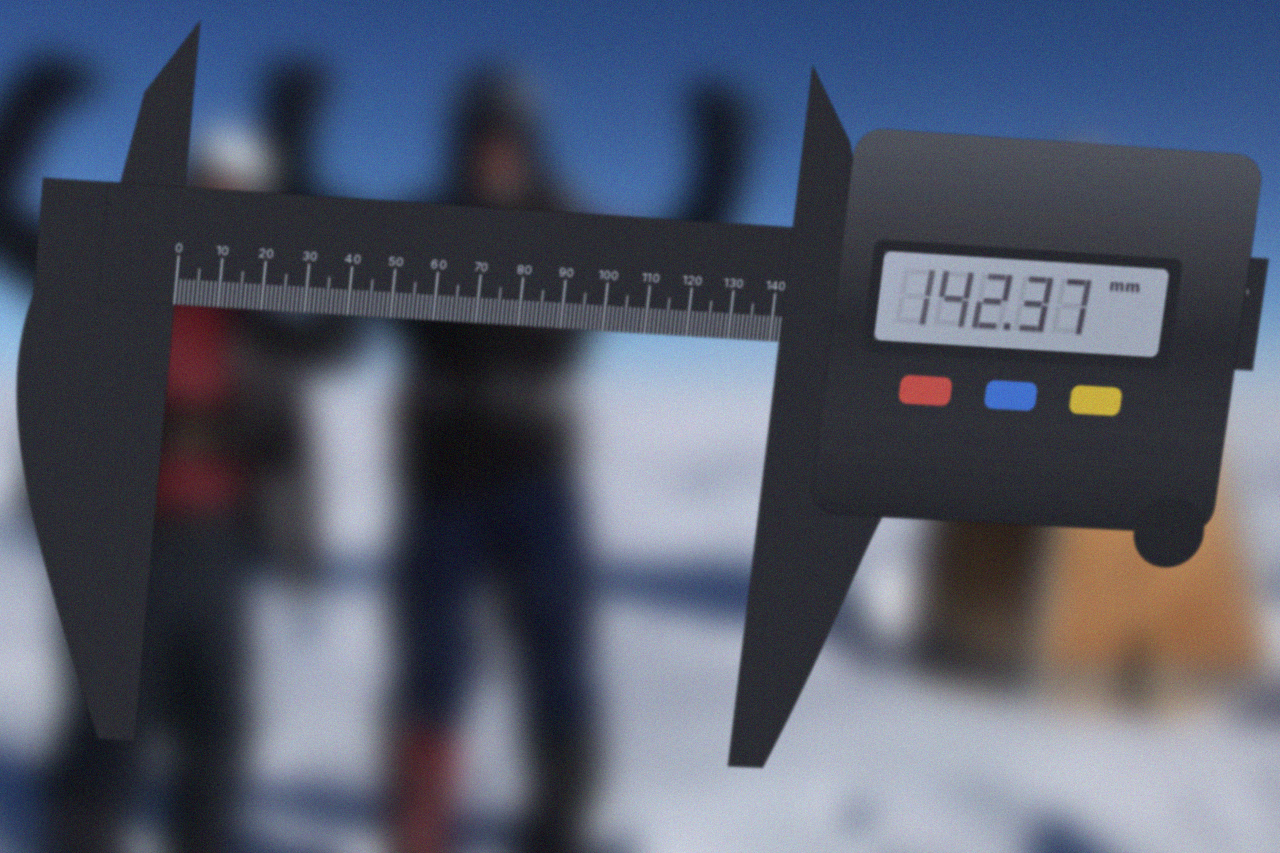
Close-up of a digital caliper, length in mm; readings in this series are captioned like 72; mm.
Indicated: 142.37; mm
